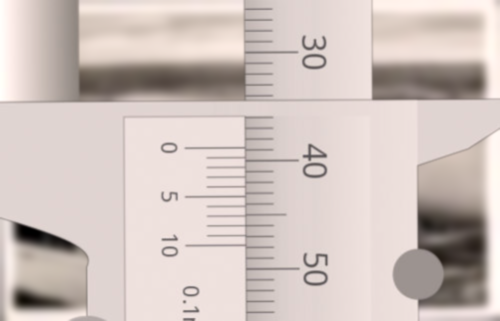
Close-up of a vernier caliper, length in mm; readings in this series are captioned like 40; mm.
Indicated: 38.8; mm
